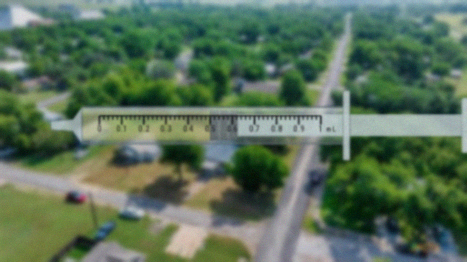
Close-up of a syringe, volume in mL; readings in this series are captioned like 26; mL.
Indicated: 0.5; mL
